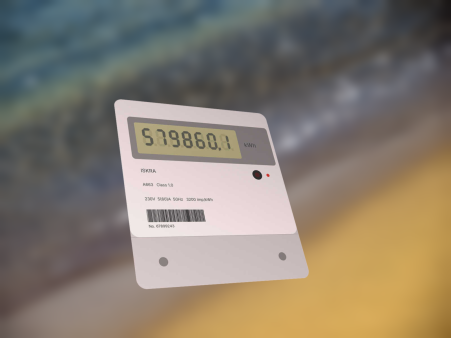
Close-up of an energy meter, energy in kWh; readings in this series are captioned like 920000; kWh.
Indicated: 579860.1; kWh
